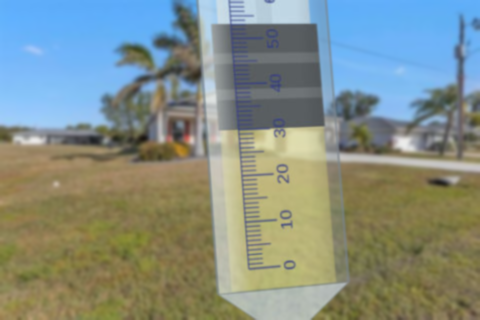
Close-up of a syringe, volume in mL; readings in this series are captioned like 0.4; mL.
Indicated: 30; mL
